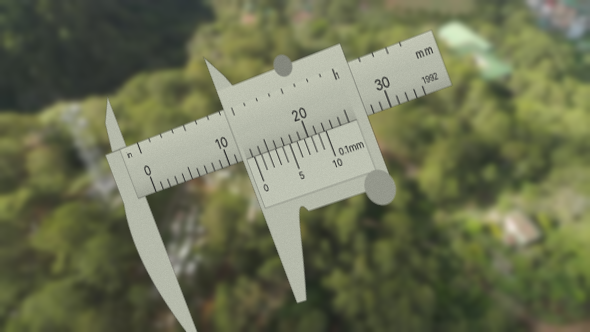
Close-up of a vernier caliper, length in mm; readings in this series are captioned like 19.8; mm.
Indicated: 13.2; mm
